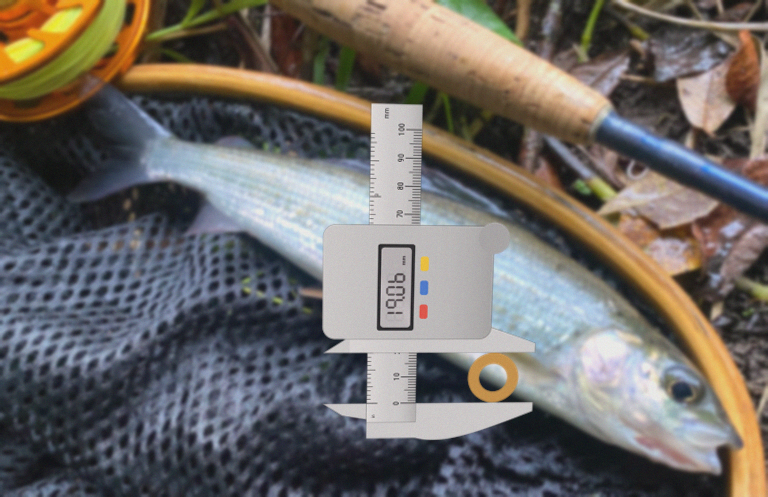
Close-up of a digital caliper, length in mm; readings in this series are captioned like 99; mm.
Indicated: 19.06; mm
